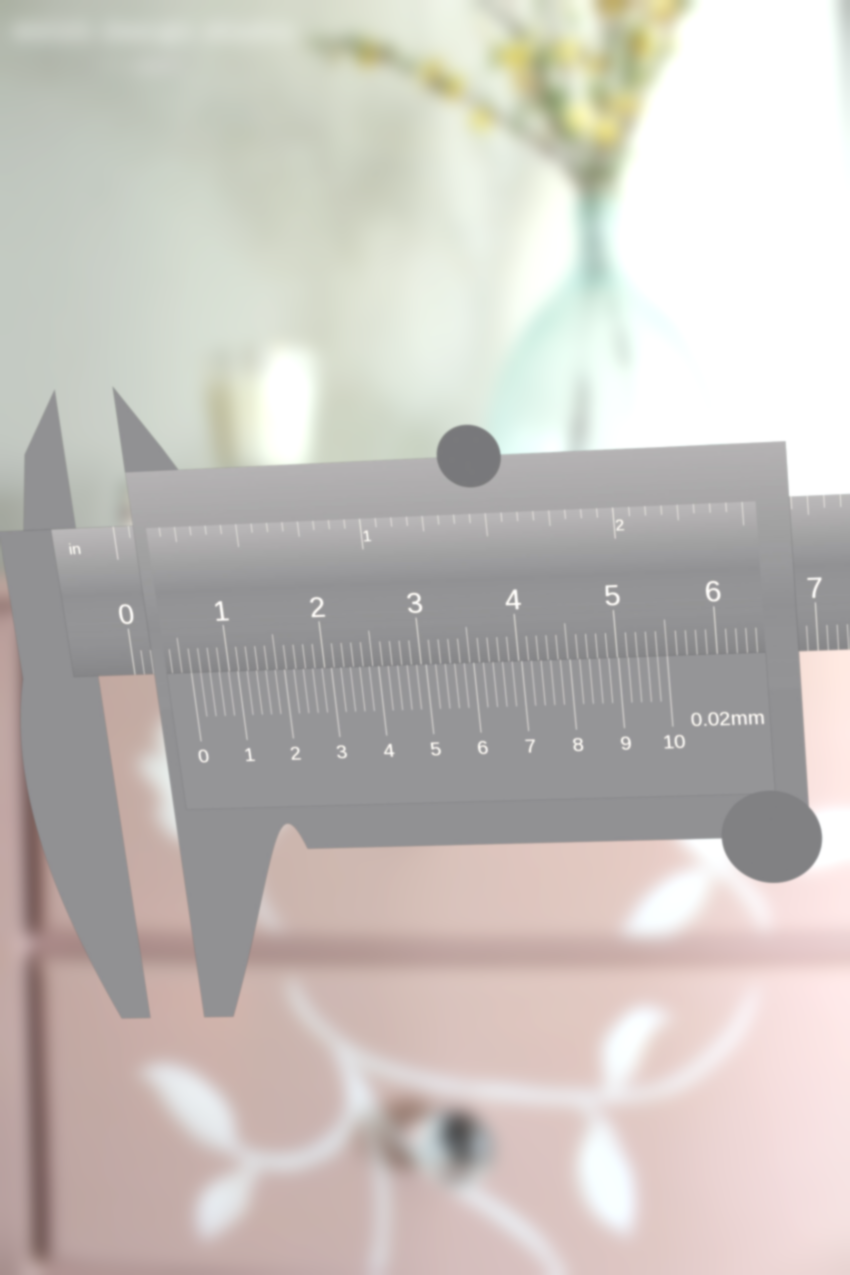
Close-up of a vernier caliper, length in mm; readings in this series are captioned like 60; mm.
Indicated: 6.0; mm
